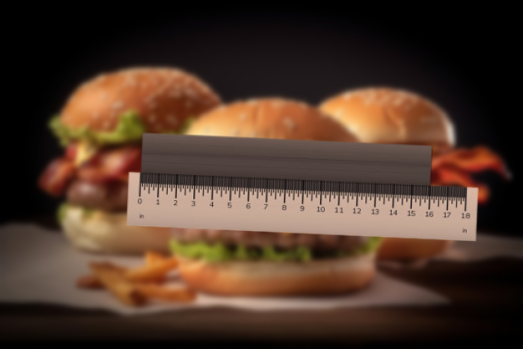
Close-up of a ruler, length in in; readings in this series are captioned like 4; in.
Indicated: 16; in
